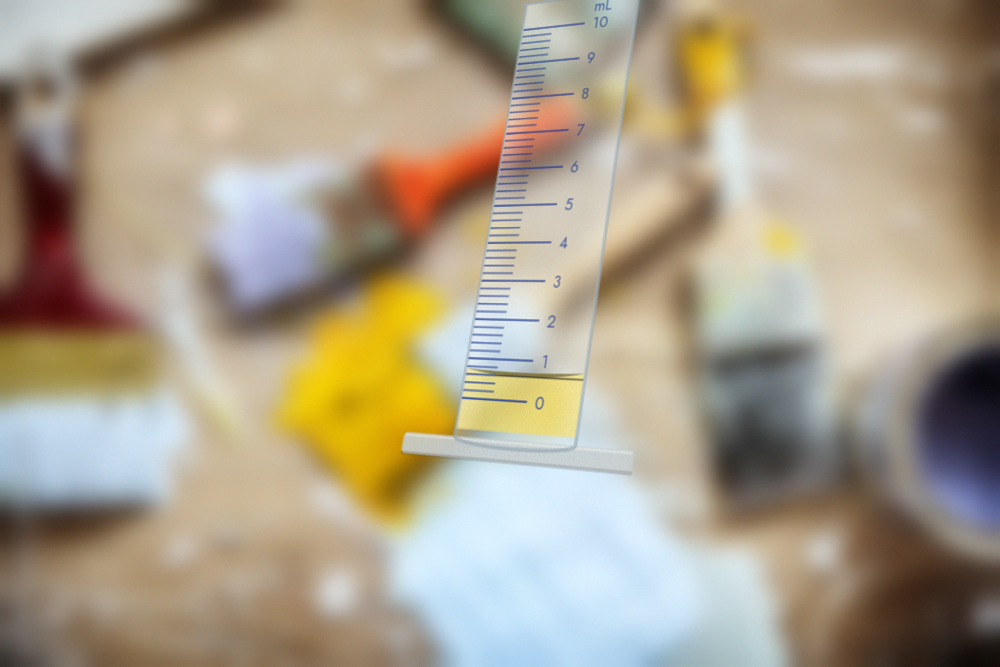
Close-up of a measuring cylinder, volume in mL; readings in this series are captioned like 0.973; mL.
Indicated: 0.6; mL
